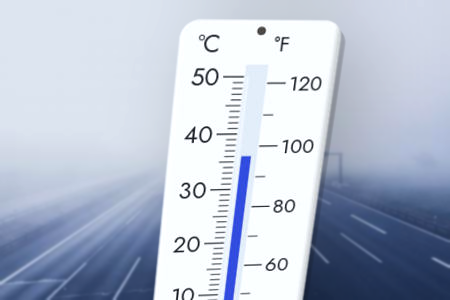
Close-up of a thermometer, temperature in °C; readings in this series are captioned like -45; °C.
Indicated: 36; °C
